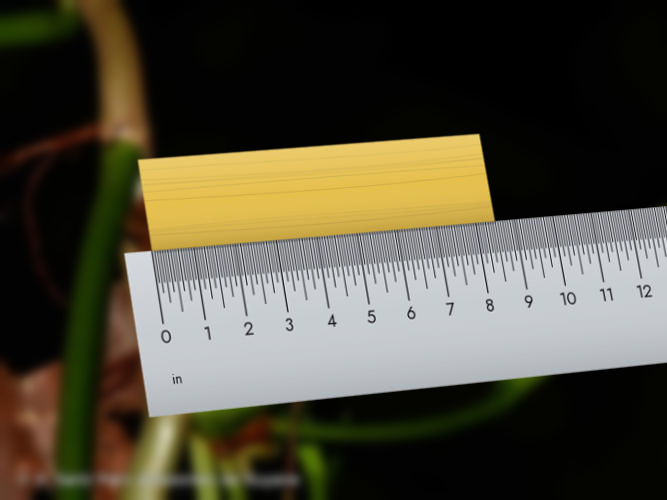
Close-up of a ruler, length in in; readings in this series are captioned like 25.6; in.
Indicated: 8.5; in
